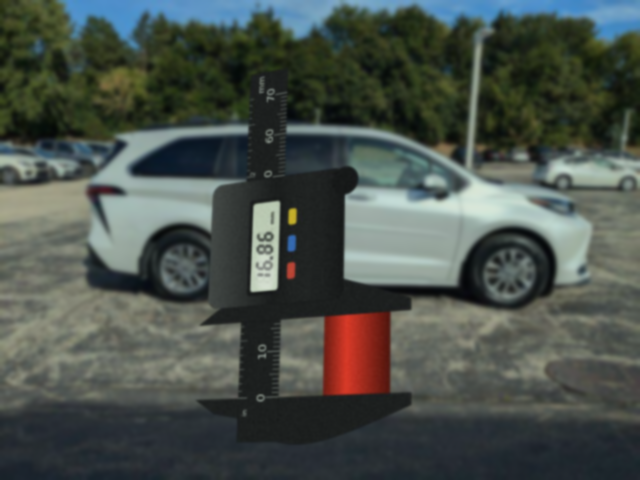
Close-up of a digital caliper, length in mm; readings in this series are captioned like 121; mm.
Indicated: 16.86; mm
